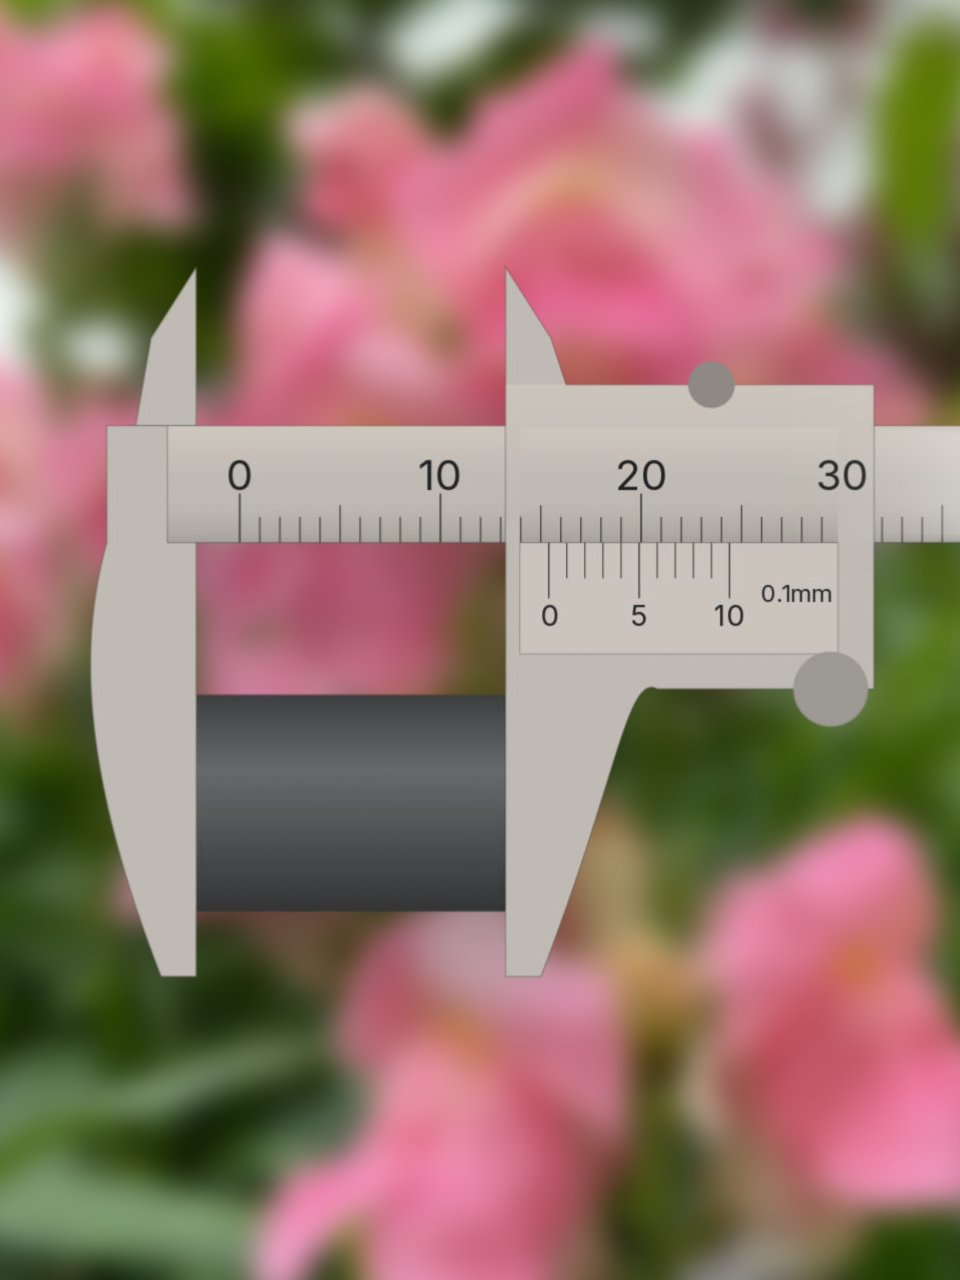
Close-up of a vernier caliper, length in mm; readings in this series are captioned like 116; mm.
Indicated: 15.4; mm
